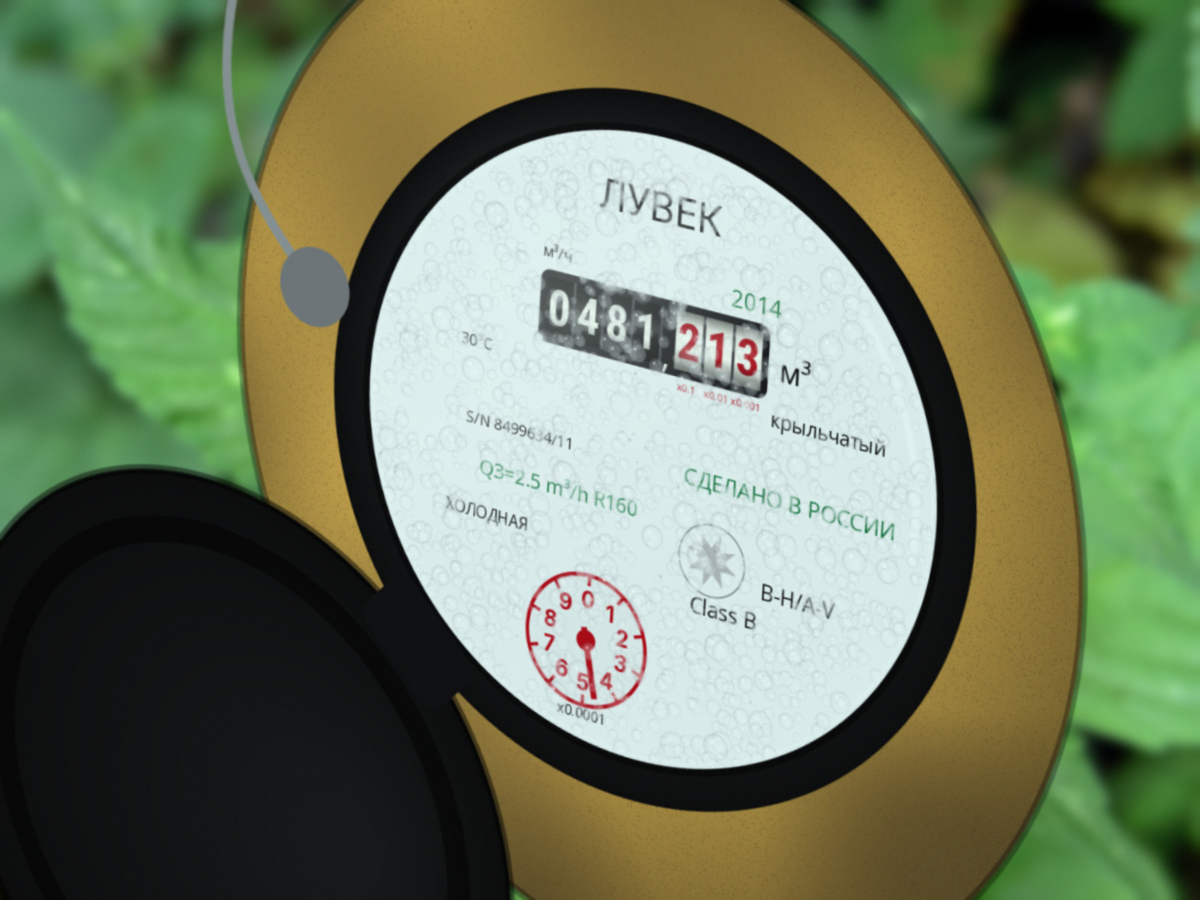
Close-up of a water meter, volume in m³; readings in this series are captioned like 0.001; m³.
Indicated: 481.2134; m³
